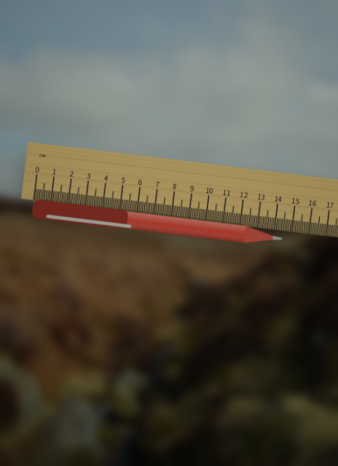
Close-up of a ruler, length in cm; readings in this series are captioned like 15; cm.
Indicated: 14.5; cm
